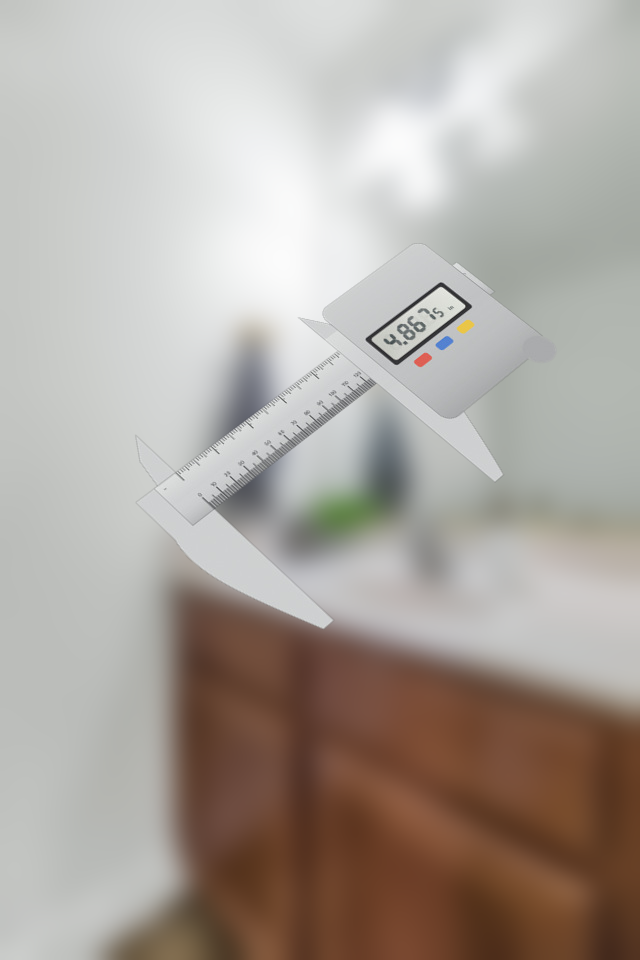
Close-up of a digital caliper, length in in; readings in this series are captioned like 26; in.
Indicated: 4.8675; in
